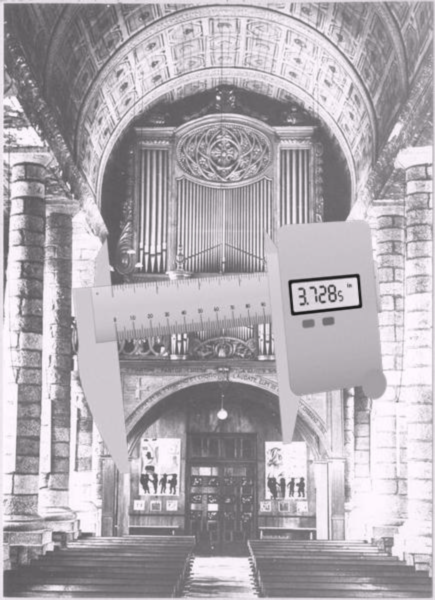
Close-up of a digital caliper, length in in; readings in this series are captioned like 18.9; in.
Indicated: 3.7285; in
